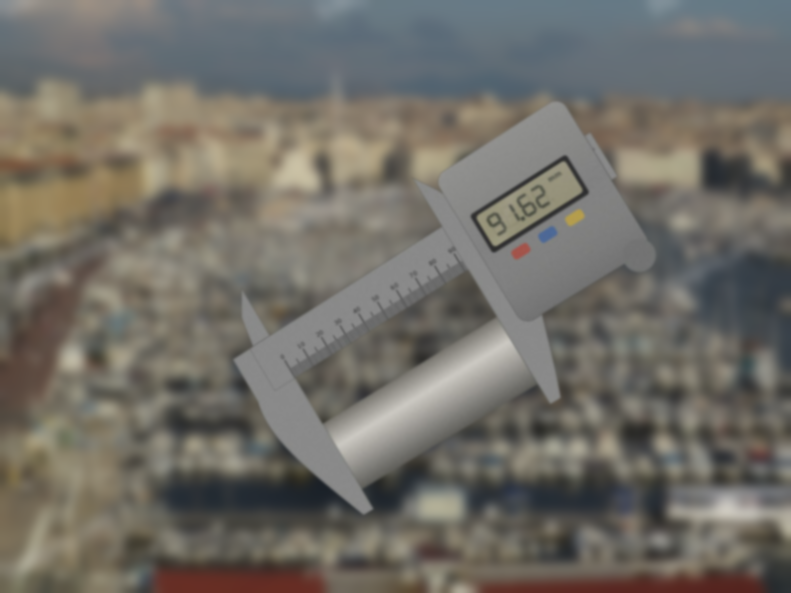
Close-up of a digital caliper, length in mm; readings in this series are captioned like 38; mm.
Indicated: 91.62; mm
